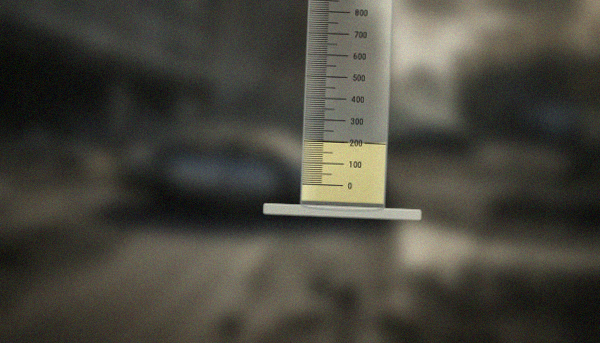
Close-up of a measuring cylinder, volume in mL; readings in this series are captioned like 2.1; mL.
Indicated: 200; mL
